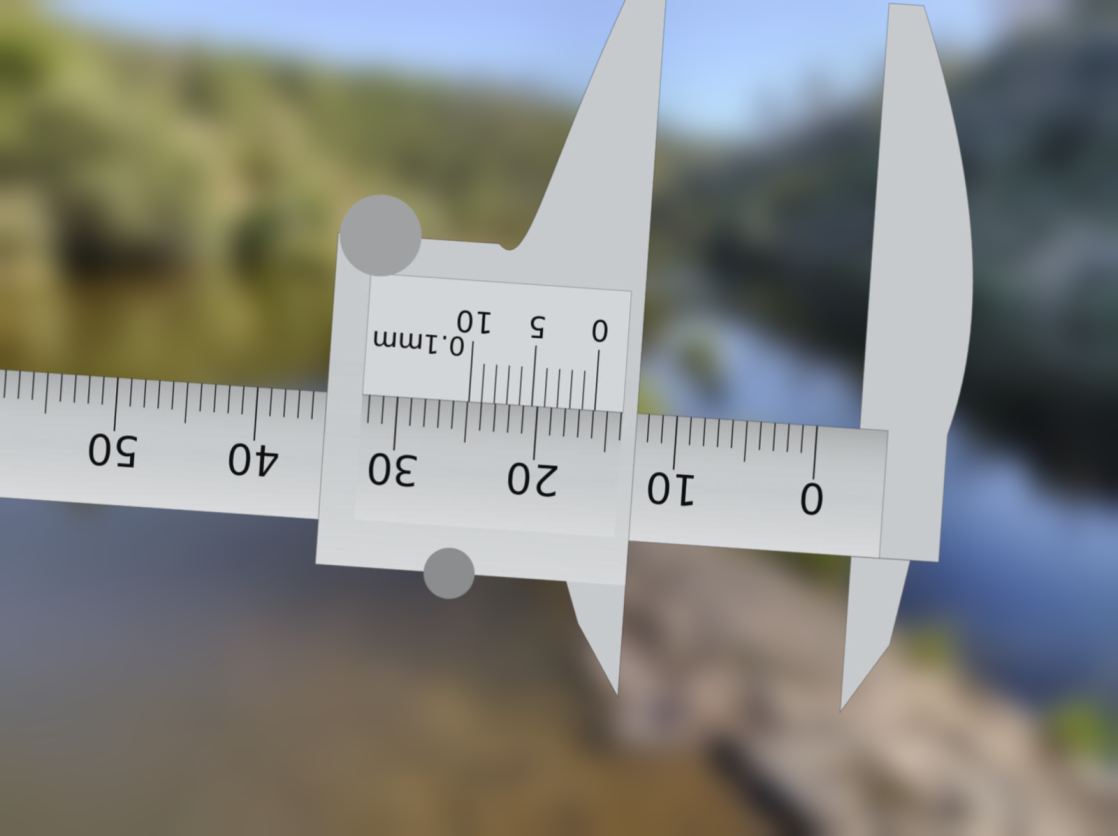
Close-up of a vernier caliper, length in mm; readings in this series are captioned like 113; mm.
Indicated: 15.9; mm
